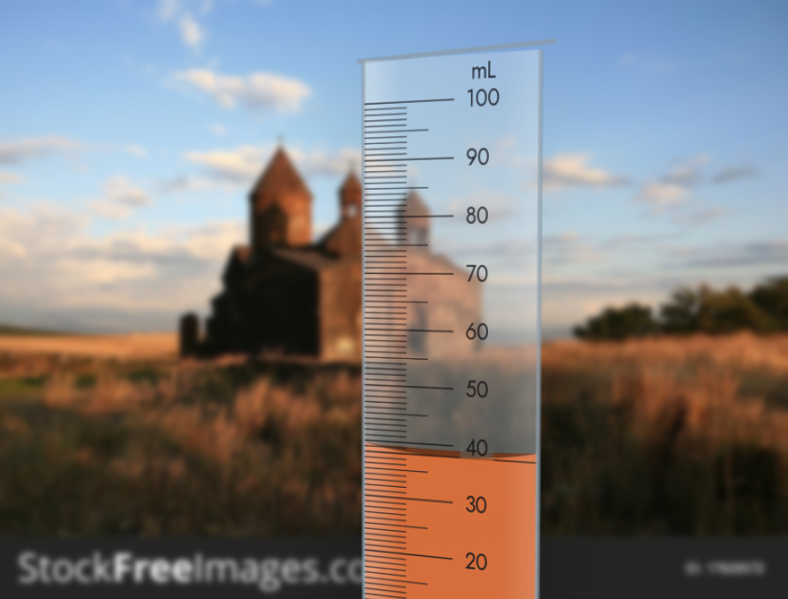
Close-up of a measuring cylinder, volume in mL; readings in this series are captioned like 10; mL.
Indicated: 38; mL
